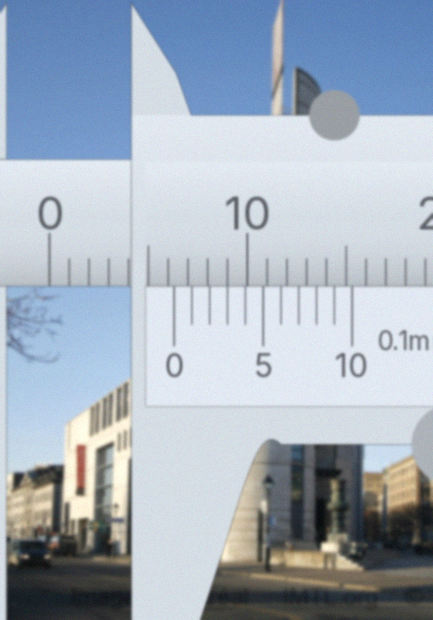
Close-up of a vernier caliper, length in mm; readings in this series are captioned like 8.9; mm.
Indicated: 6.3; mm
